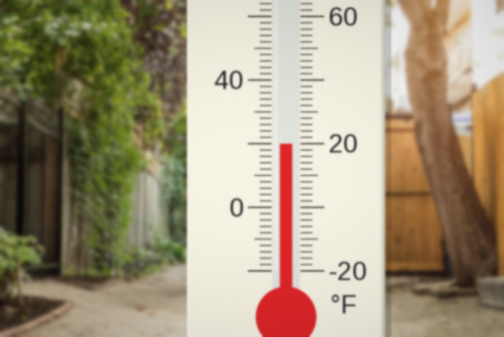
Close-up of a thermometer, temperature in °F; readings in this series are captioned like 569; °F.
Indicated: 20; °F
